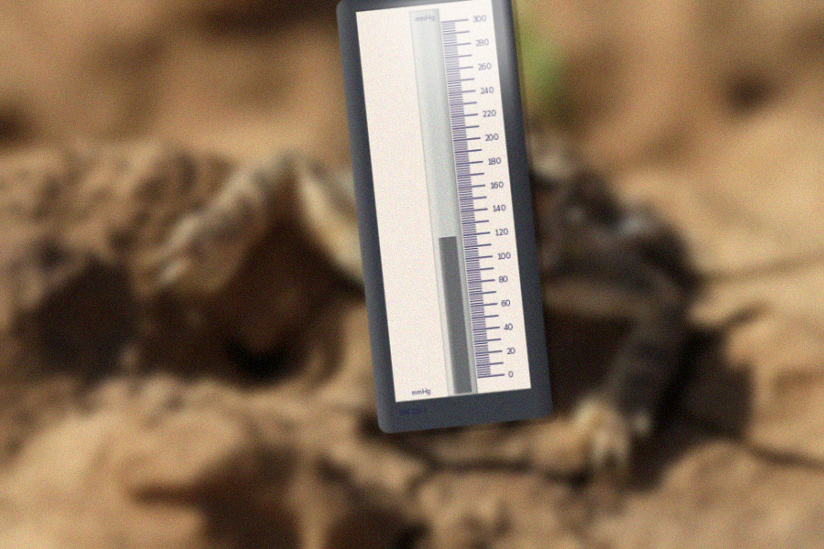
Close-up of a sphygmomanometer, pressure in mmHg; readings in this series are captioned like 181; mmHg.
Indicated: 120; mmHg
